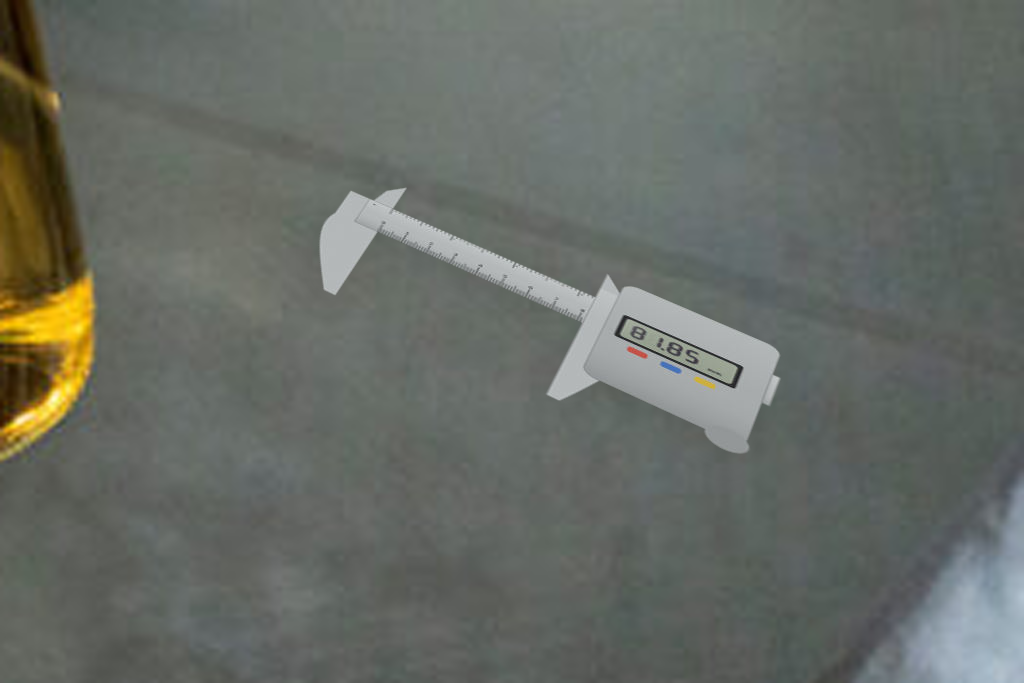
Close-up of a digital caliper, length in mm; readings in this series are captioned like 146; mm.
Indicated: 81.85; mm
